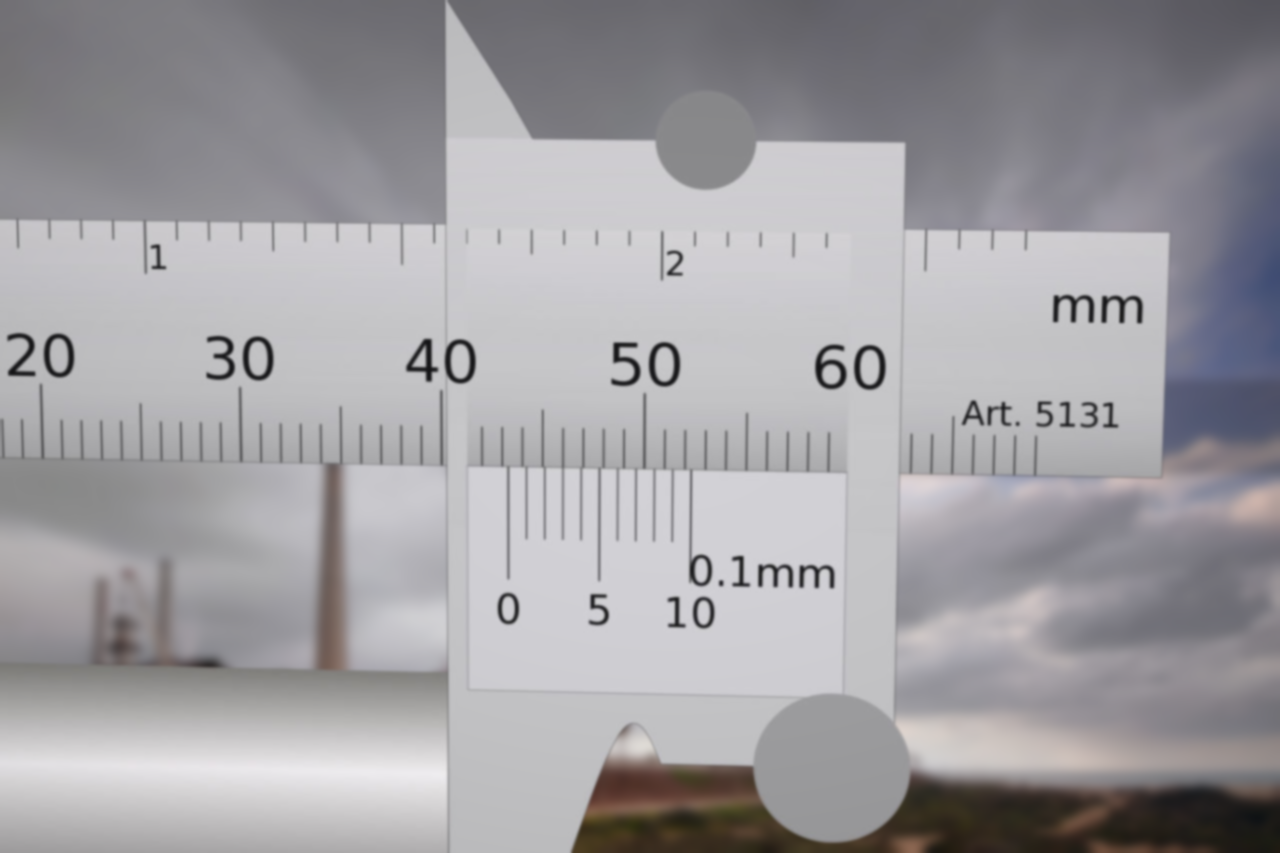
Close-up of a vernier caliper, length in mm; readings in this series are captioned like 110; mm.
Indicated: 43.3; mm
